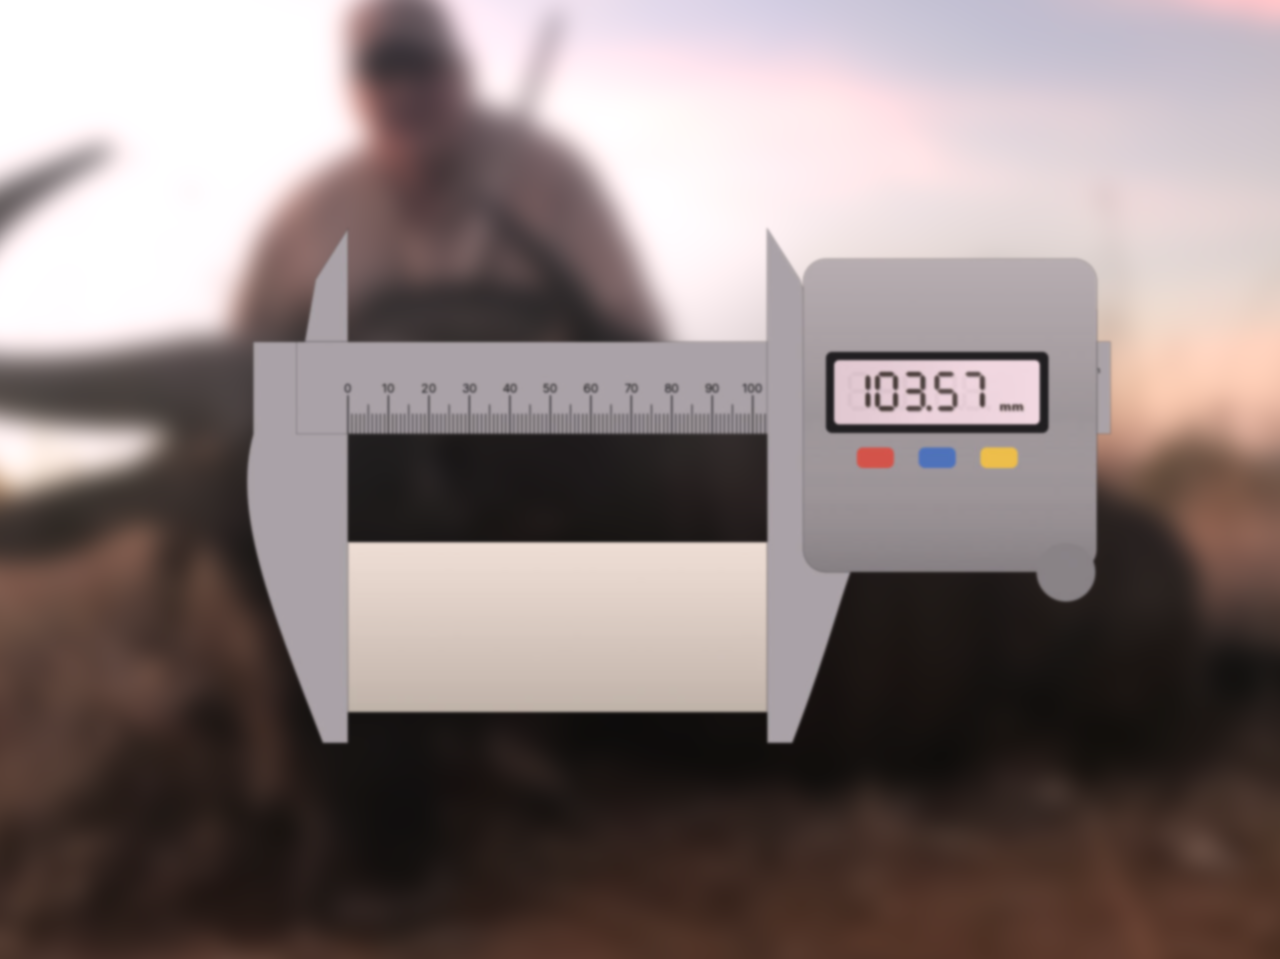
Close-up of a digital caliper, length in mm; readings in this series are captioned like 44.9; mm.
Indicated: 103.57; mm
